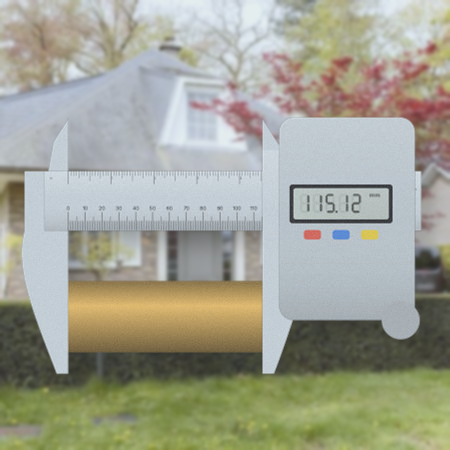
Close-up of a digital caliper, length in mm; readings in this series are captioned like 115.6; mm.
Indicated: 115.12; mm
